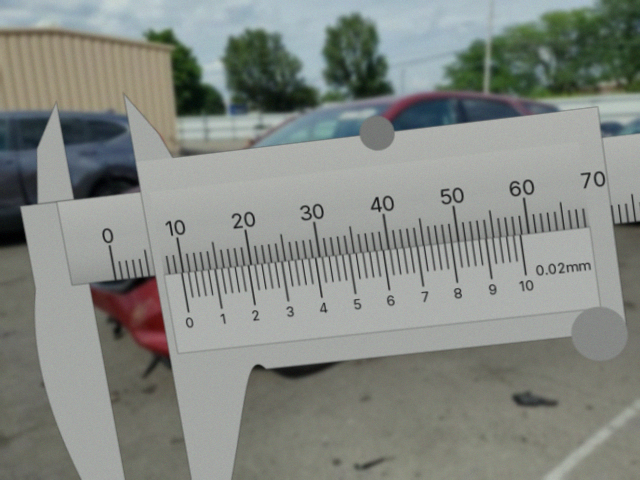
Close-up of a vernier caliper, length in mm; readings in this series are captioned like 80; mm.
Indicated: 9.8; mm
